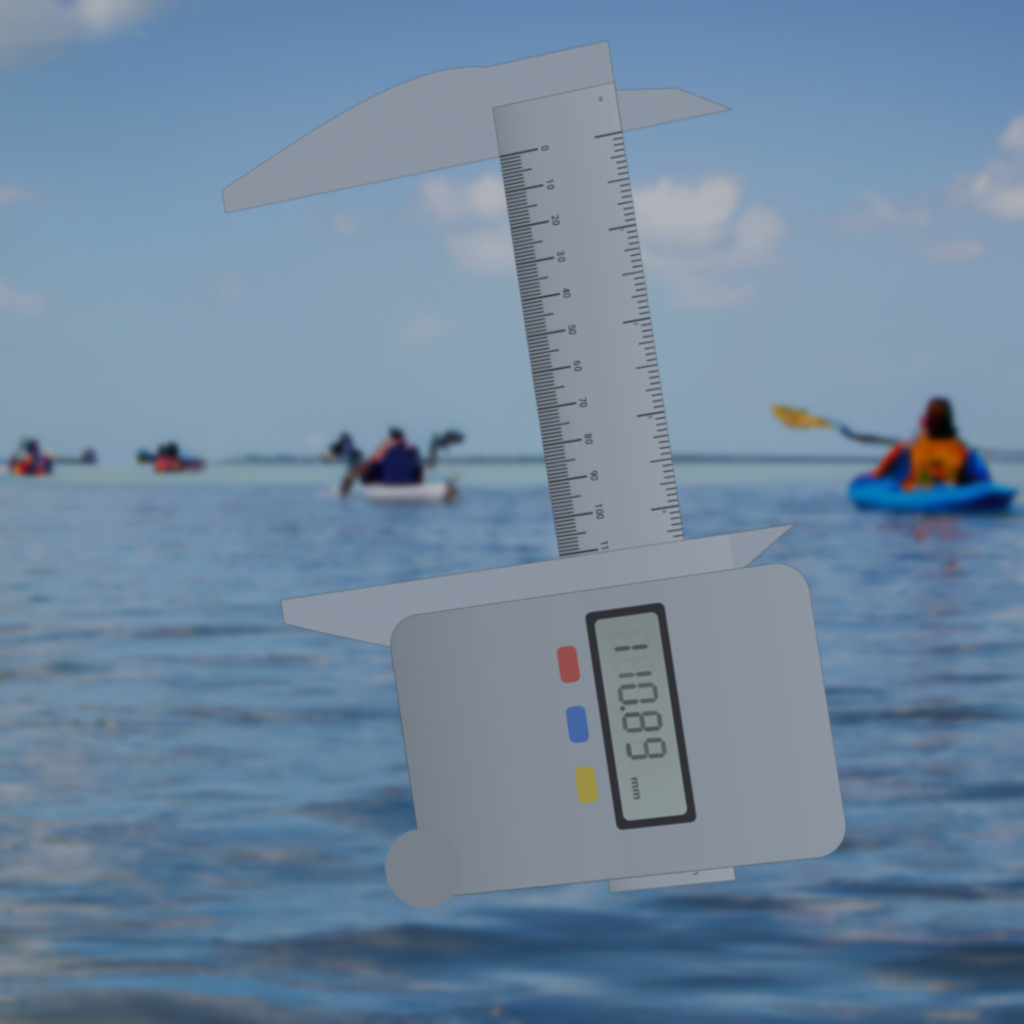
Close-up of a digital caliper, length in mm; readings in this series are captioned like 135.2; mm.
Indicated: 110.89; mm
